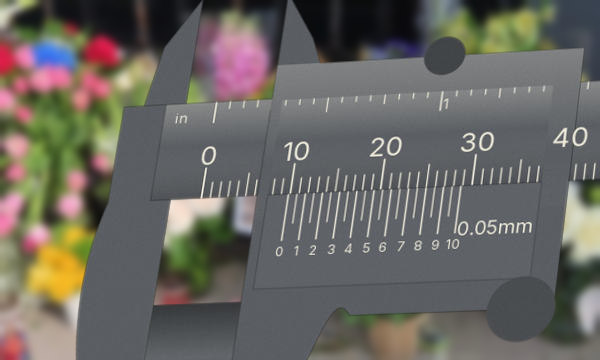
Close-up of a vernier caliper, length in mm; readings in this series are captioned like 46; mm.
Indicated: 9.8; mm
